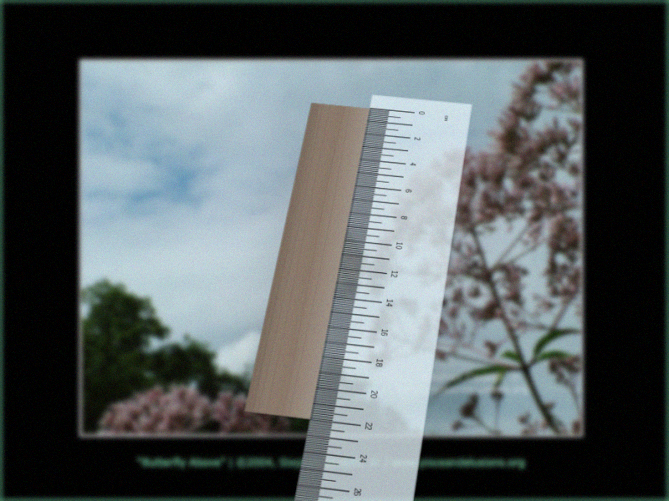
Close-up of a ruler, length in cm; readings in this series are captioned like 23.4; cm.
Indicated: 22; cm
